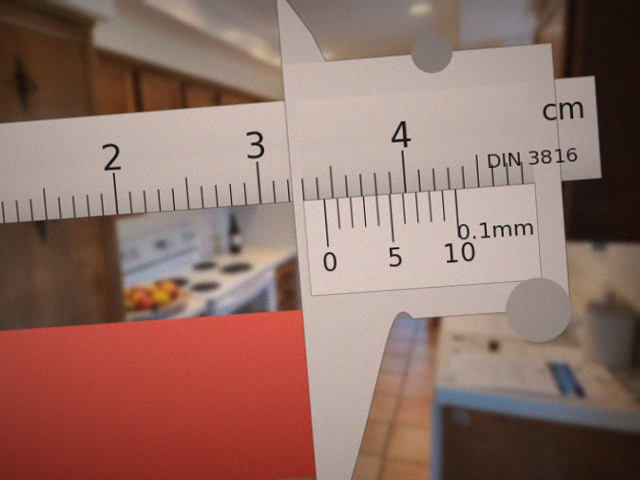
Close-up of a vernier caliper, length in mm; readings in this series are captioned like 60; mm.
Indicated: 34.4; mm
